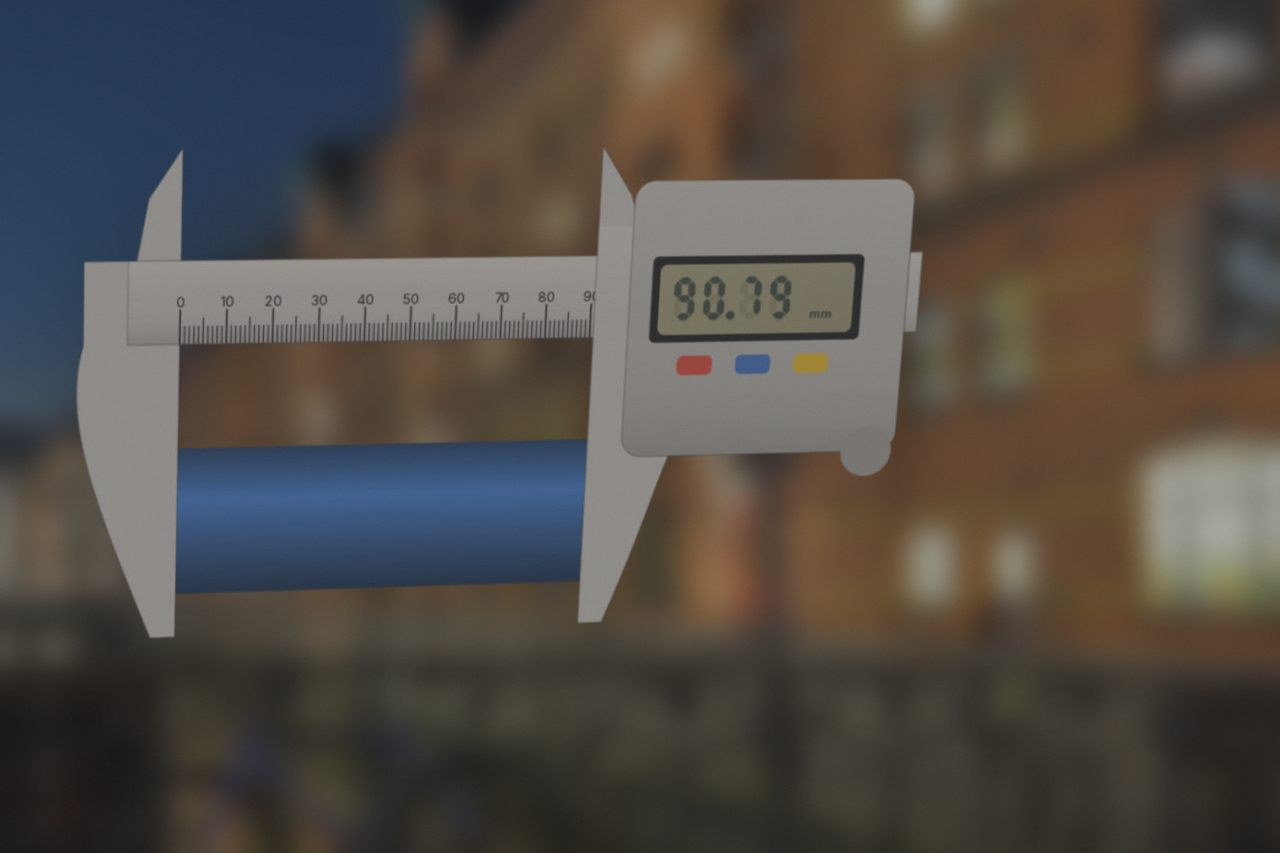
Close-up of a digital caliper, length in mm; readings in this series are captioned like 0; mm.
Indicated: 90.79; mm
